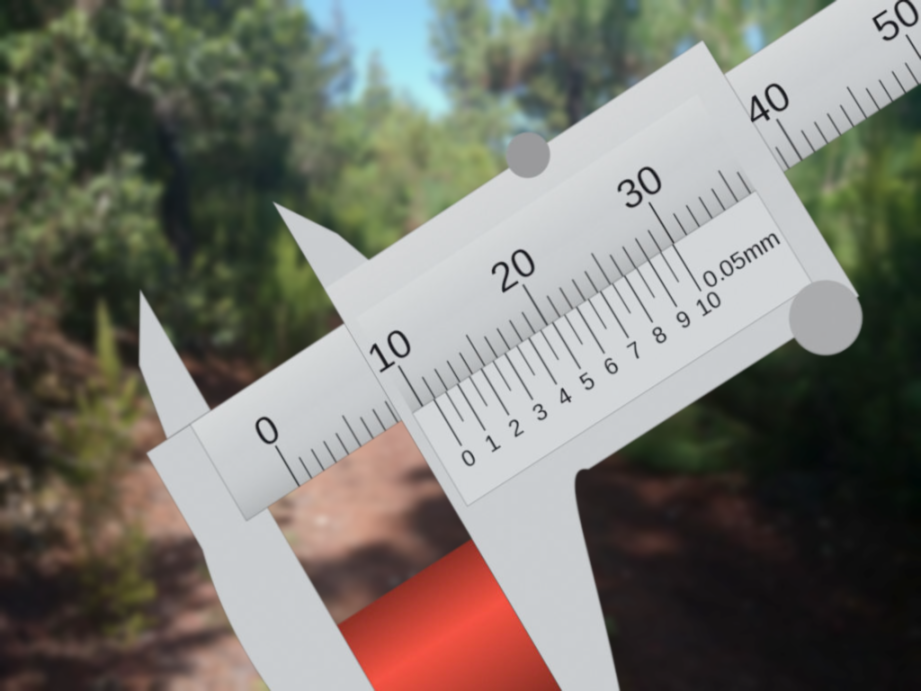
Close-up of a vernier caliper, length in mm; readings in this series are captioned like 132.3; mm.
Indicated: 10.9; mm
